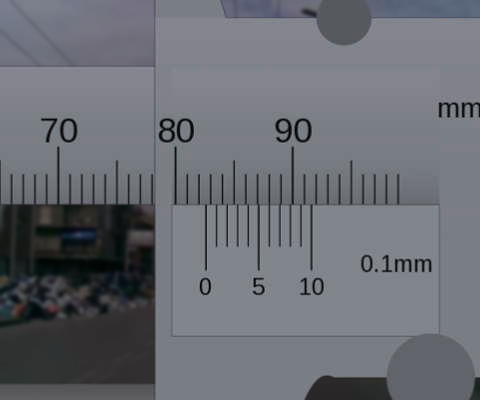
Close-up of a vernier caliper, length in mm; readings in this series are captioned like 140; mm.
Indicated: 82.6; mm
